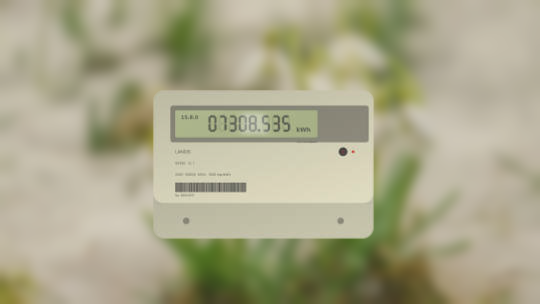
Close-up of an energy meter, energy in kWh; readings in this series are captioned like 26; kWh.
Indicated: 7308.535; kWh
